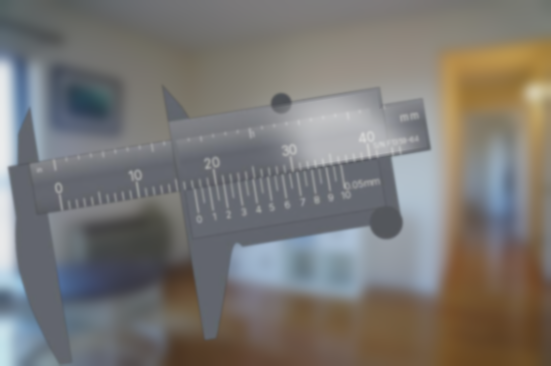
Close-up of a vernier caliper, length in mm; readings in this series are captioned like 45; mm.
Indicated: 17.2; mm
